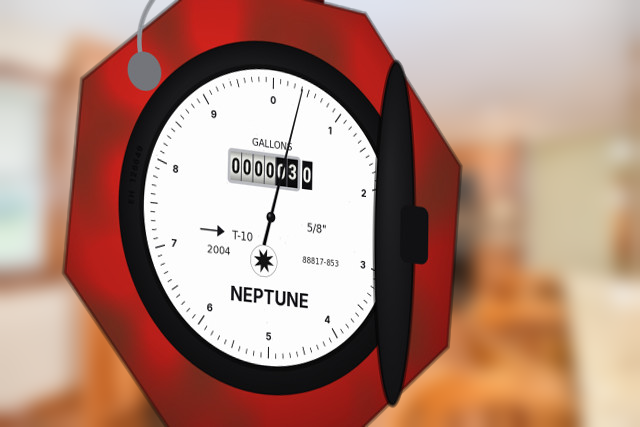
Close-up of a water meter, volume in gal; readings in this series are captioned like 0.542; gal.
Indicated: 30.4; gal
